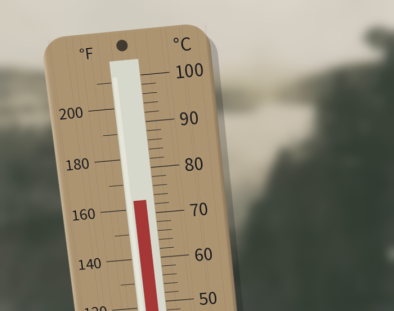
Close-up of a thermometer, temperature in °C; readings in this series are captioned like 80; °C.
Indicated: 73; °C
